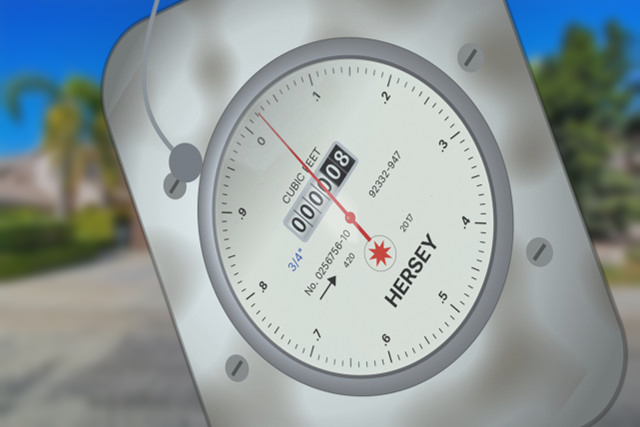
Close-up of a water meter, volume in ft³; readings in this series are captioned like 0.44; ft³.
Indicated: 8.02; ft³
